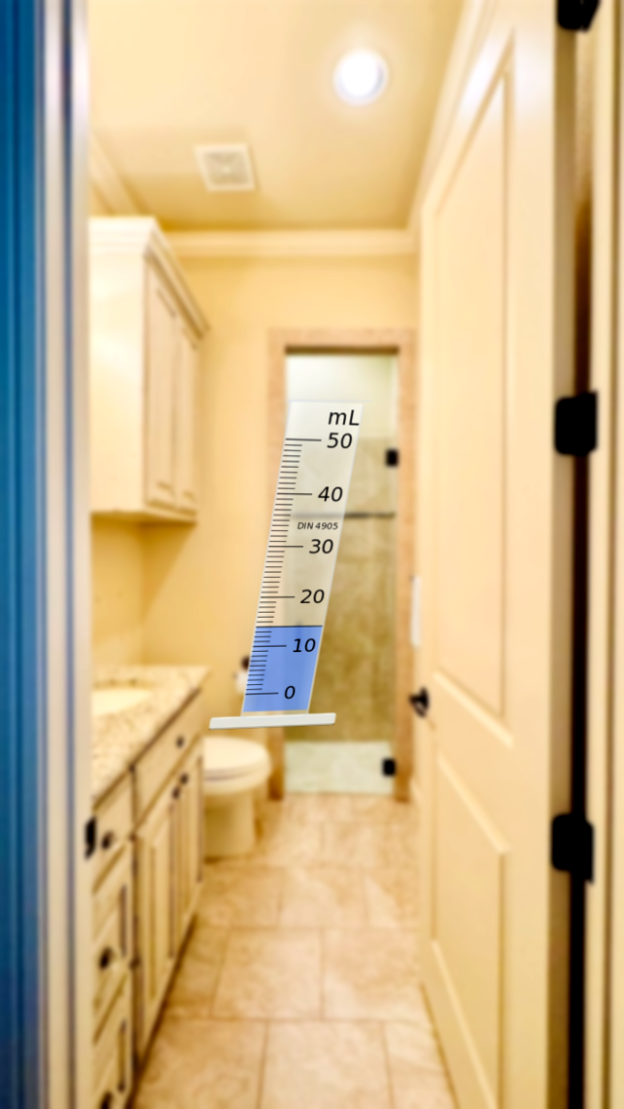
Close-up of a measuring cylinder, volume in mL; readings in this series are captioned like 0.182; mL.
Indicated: 14; mL
